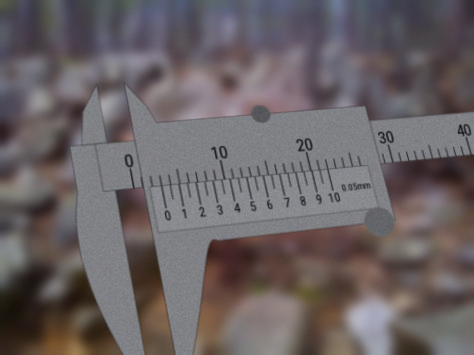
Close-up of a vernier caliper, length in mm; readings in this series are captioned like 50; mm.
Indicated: 3.0; mm
